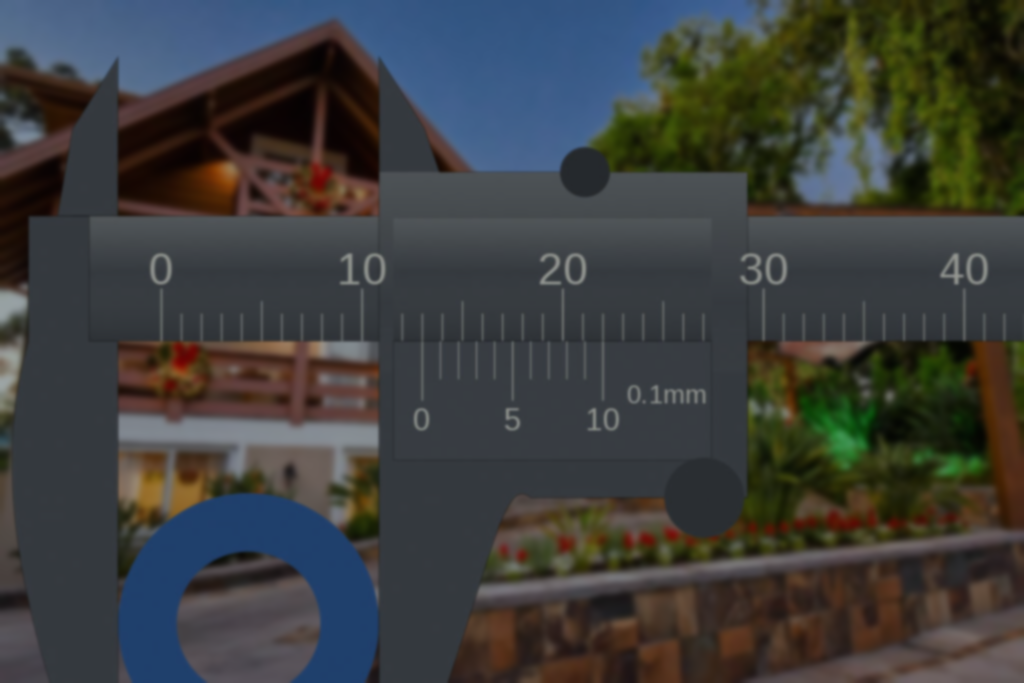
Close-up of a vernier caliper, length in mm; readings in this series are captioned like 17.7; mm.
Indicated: 13.0; mm
